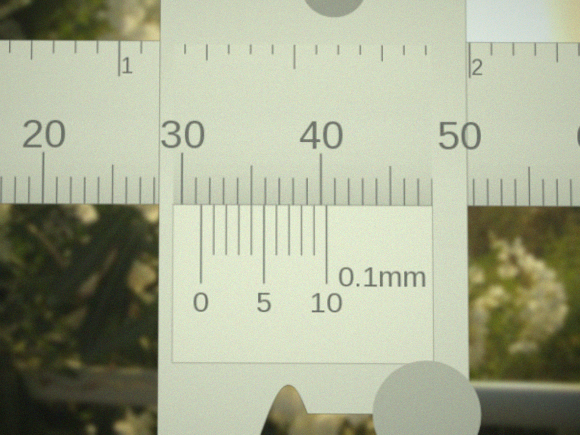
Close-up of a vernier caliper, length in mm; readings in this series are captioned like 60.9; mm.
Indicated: 31.4; mm
